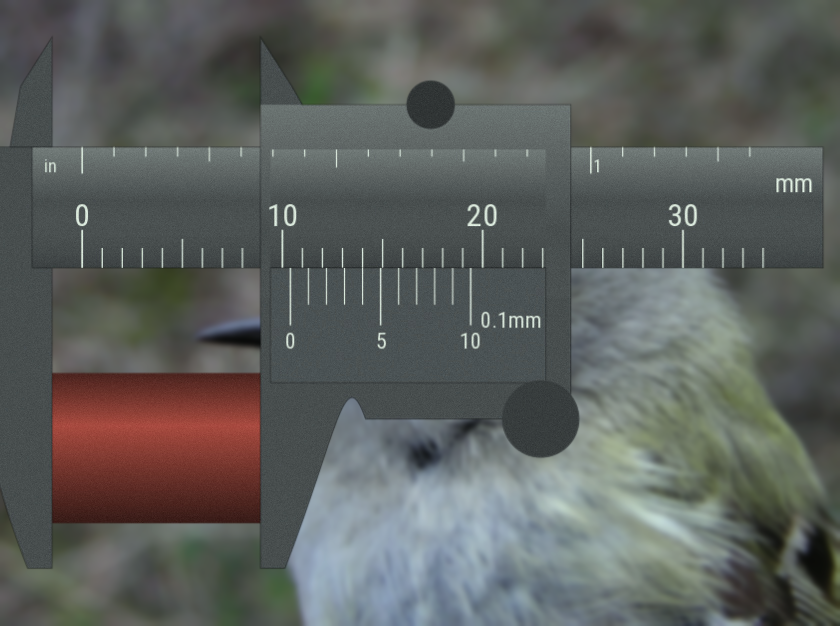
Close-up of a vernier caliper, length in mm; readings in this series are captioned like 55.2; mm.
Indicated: 10.4; mm
